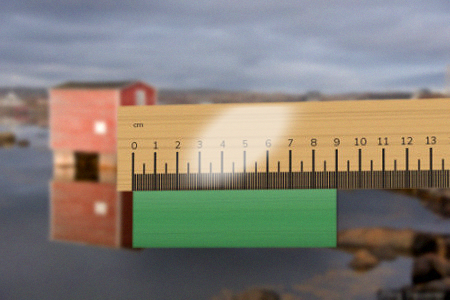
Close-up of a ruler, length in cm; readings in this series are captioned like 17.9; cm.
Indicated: 9; cm
